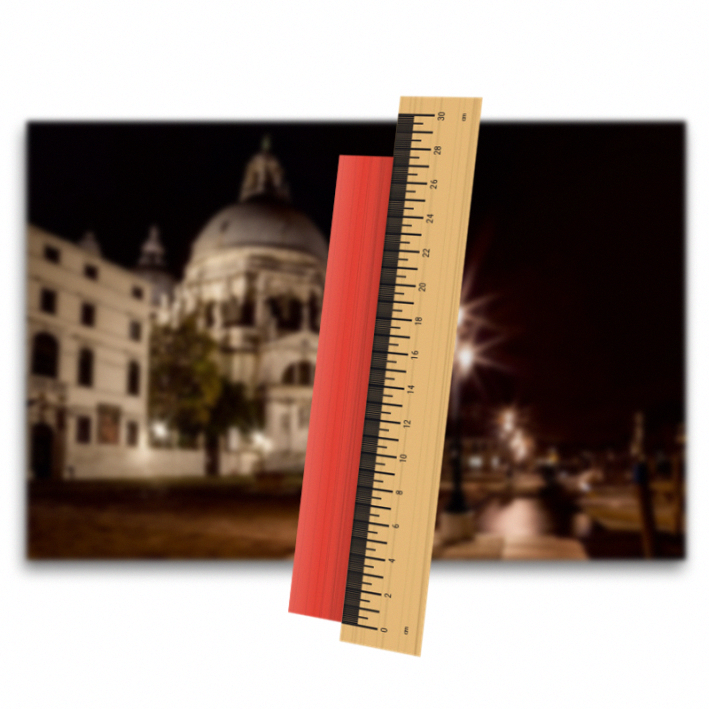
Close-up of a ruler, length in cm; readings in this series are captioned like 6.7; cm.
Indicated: 27.5; cm
